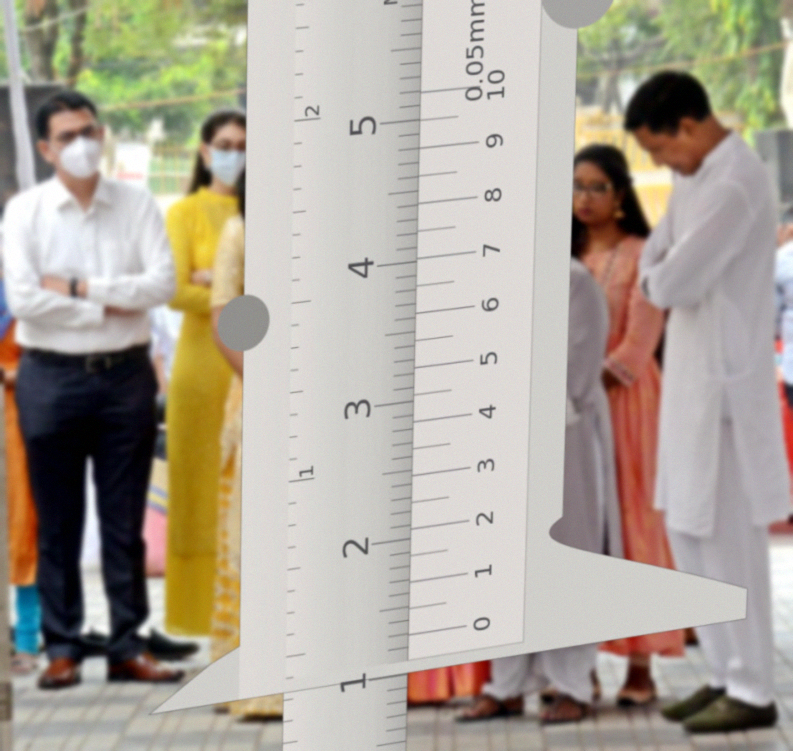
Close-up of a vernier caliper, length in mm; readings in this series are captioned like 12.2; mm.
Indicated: 12.9; mm
